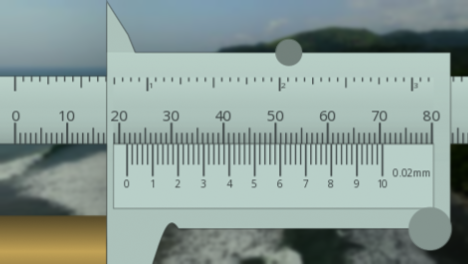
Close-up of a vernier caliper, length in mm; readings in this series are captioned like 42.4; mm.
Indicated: 21.5; mm
